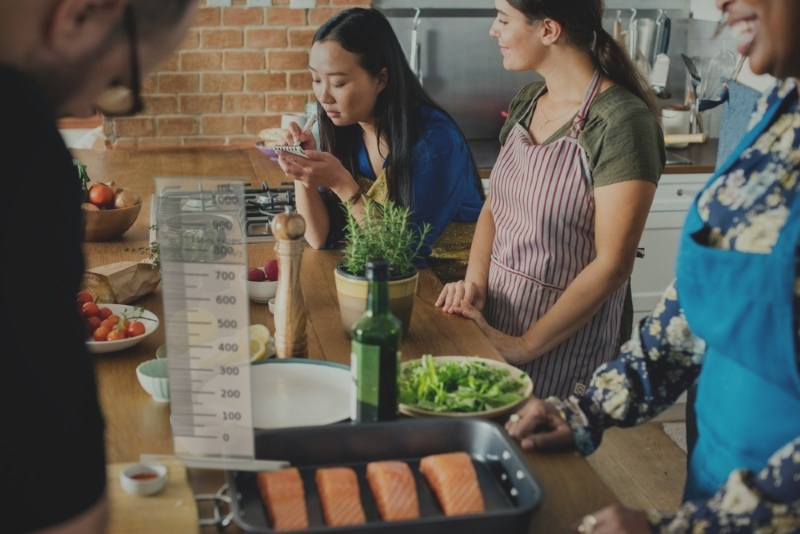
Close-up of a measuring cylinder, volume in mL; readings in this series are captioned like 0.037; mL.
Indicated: 750; mL
